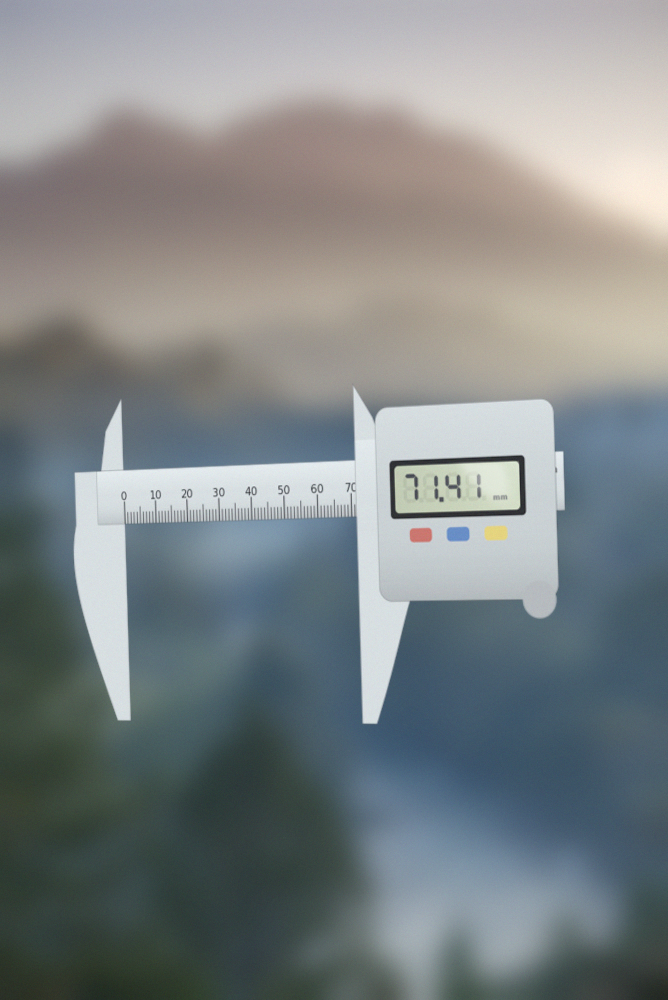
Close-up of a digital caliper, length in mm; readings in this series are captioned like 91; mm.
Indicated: 71.41; mm
